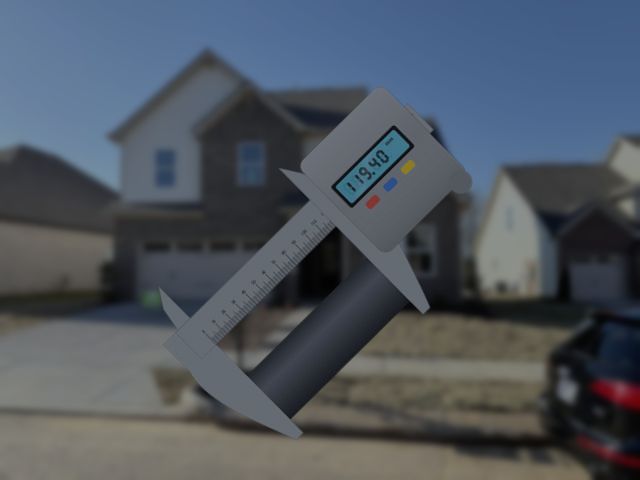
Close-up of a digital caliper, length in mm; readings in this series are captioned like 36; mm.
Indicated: 119.40; mm
